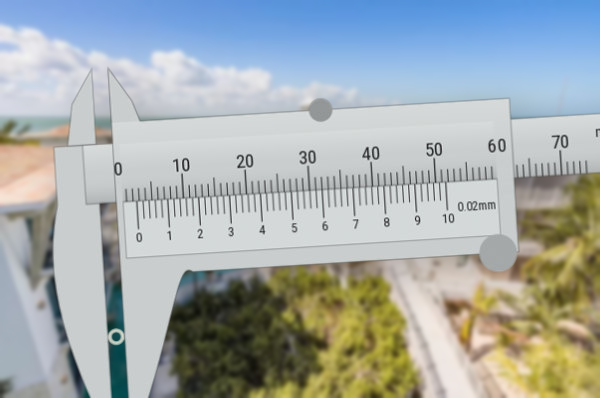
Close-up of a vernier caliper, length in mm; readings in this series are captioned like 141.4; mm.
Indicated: 2.6; mm
